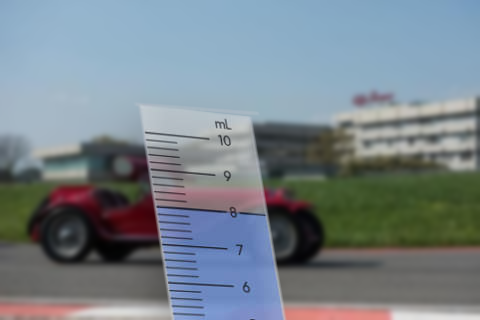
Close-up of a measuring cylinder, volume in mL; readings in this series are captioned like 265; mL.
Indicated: 8; mL
